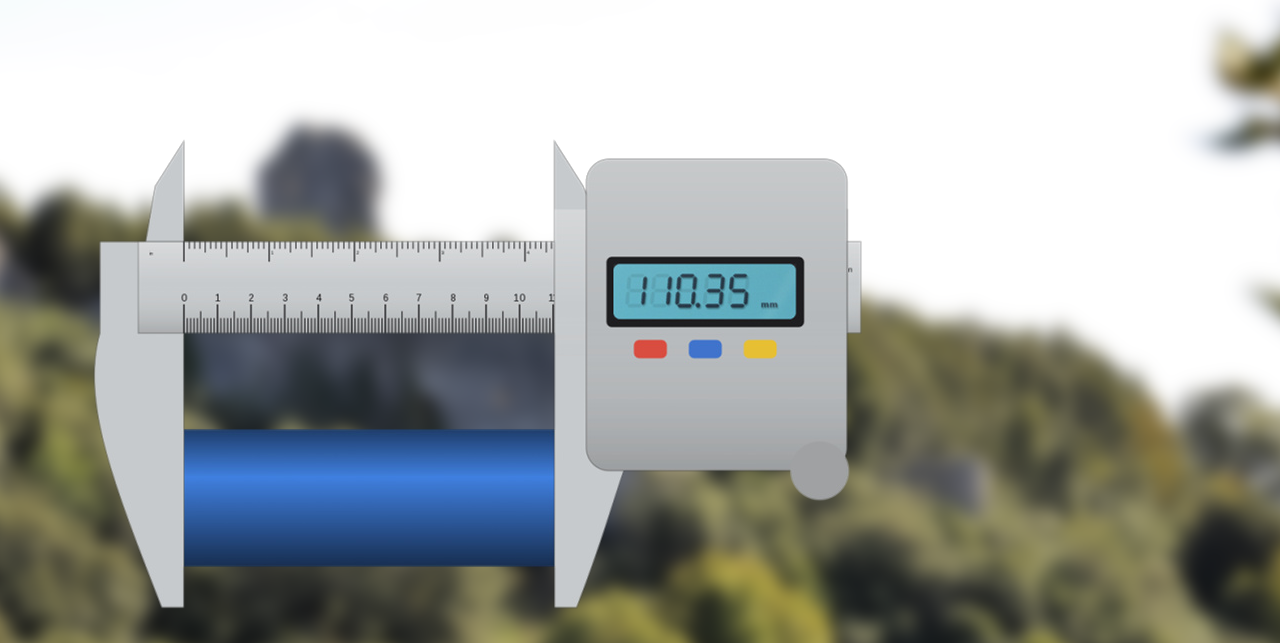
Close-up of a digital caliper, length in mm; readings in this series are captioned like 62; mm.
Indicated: 110.35; mm
